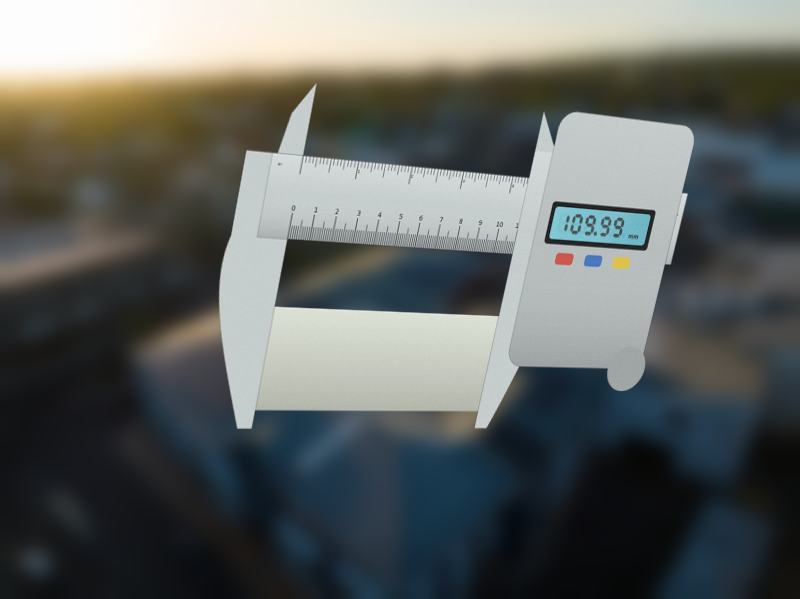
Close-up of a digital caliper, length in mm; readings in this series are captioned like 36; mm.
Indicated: 109.99; mm
